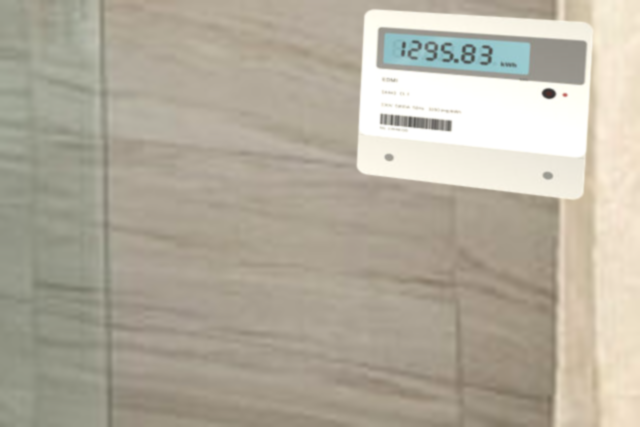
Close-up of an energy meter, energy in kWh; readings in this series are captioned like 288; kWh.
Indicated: 1295.83; kWh
